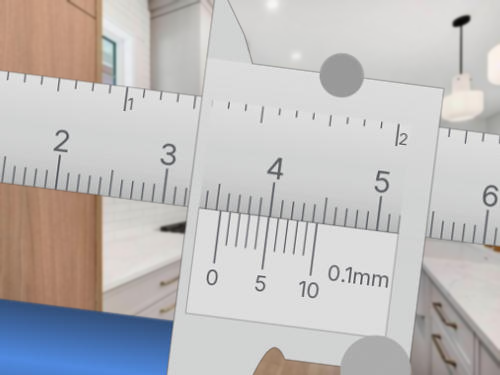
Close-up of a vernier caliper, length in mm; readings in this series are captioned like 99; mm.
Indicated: 35.4; mm
